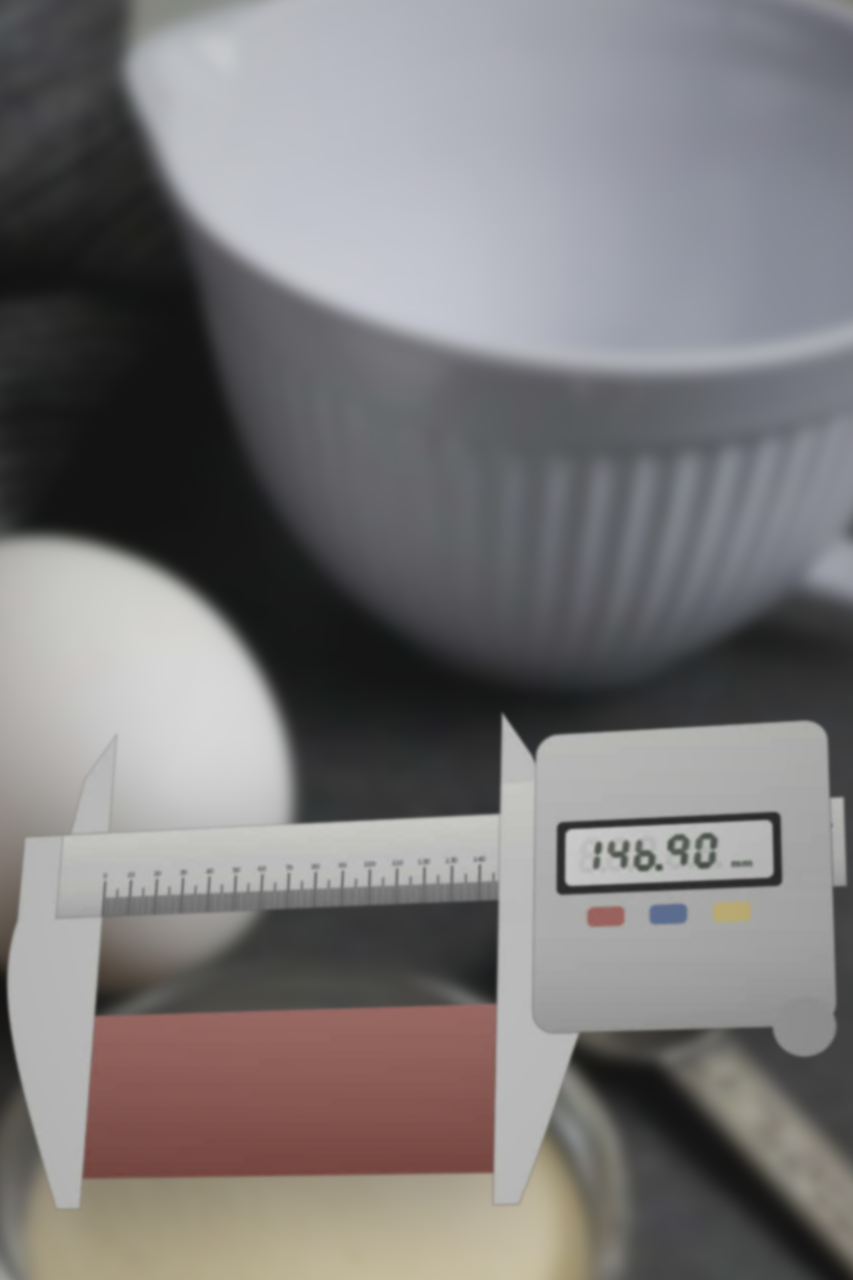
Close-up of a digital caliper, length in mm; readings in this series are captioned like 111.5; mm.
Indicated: 146.90; mm
